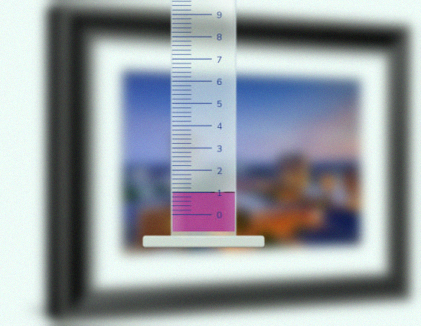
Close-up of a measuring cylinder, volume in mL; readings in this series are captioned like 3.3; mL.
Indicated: 1; mL
